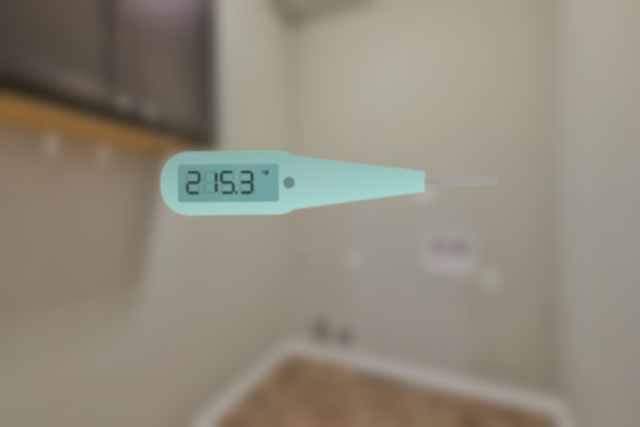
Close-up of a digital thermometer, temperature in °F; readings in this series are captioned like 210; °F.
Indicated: 215.3; °F
